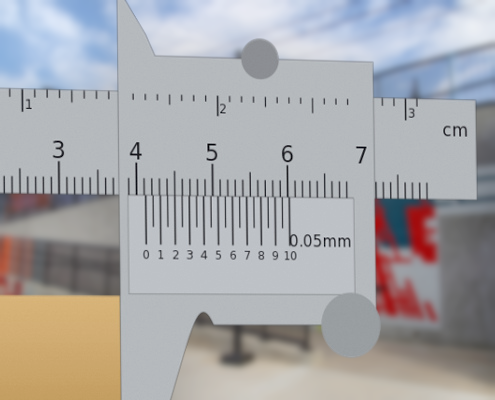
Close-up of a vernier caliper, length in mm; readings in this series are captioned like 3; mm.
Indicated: 41.2; mm
